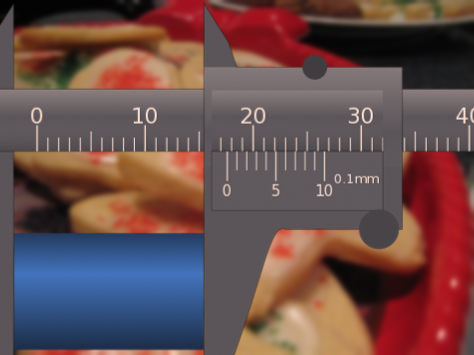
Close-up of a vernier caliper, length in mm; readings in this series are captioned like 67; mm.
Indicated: 17.6; mm
